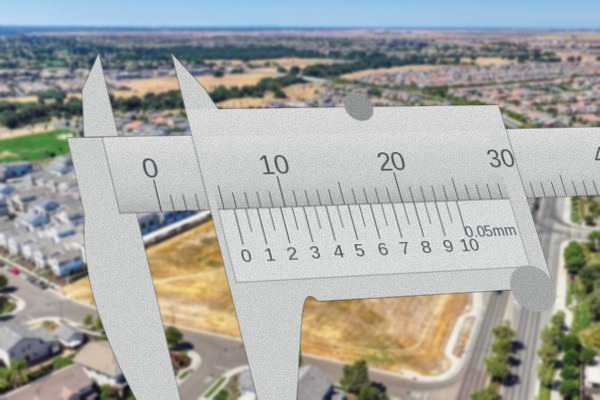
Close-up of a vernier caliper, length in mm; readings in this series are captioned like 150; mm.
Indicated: 5.8; mm
